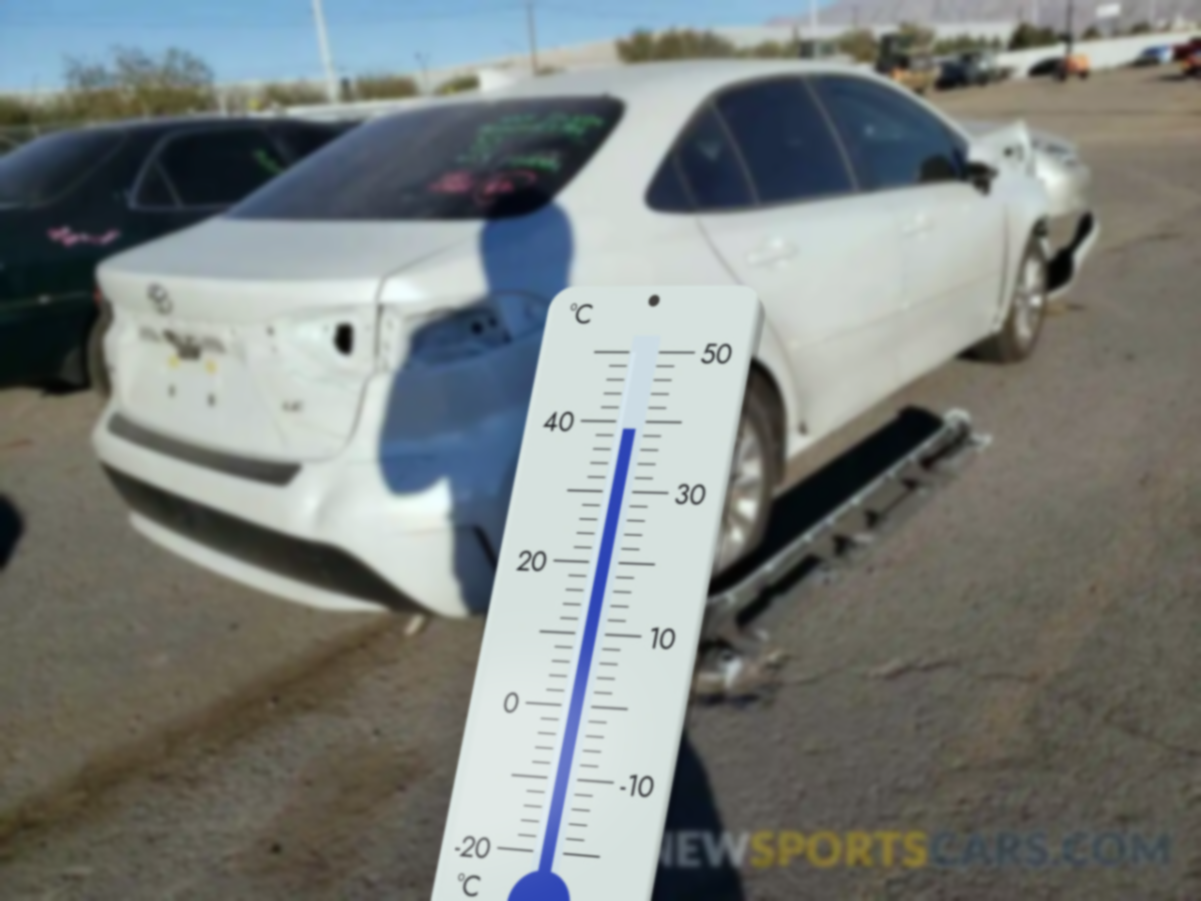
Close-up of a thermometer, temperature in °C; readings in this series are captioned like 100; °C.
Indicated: 39; °C
